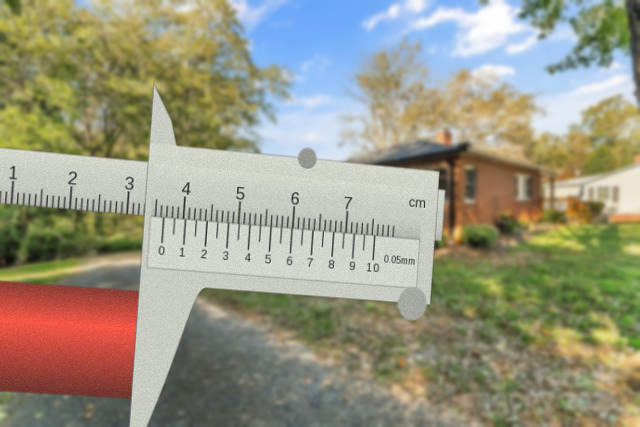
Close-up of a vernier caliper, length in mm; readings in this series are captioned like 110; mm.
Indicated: 36.5; mm
